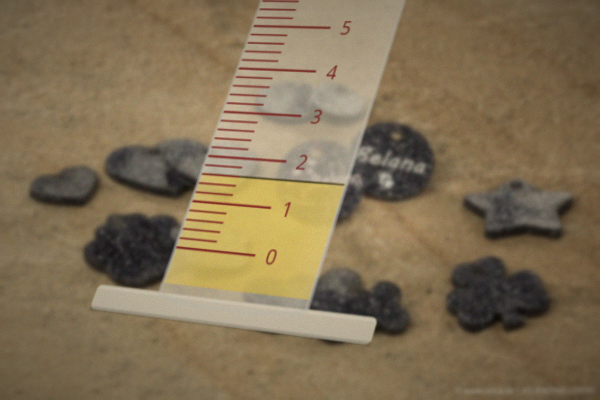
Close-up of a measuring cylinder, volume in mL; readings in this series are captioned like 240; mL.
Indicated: 1.6; mL
